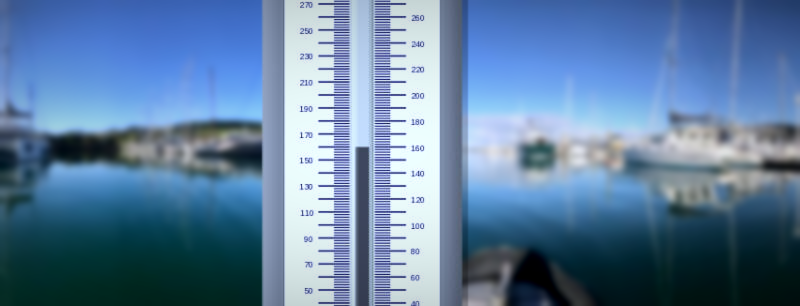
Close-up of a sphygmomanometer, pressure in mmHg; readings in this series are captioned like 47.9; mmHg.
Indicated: 160; mmHg
